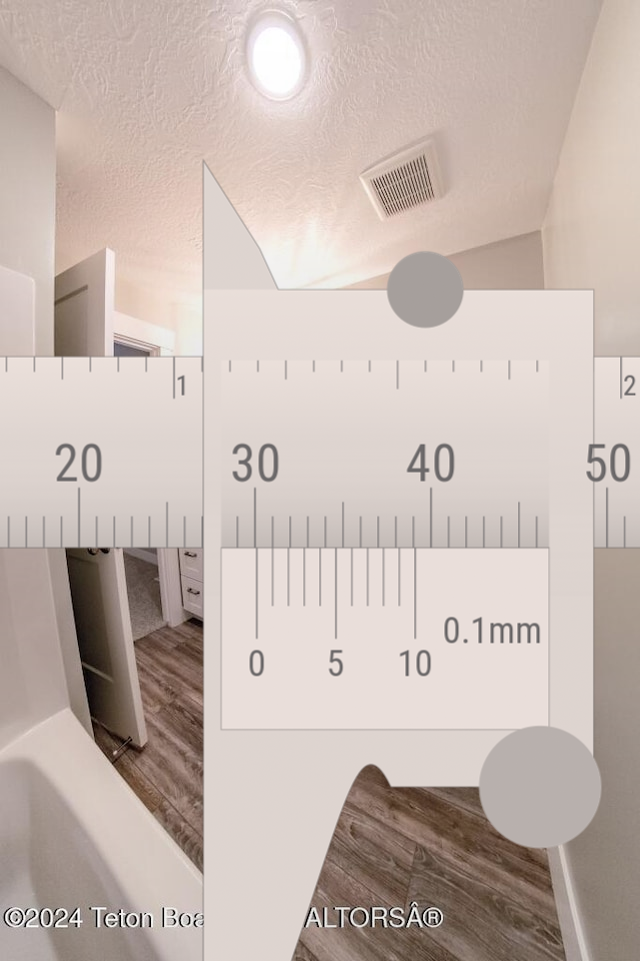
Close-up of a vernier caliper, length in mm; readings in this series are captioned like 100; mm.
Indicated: 30.1; mm
